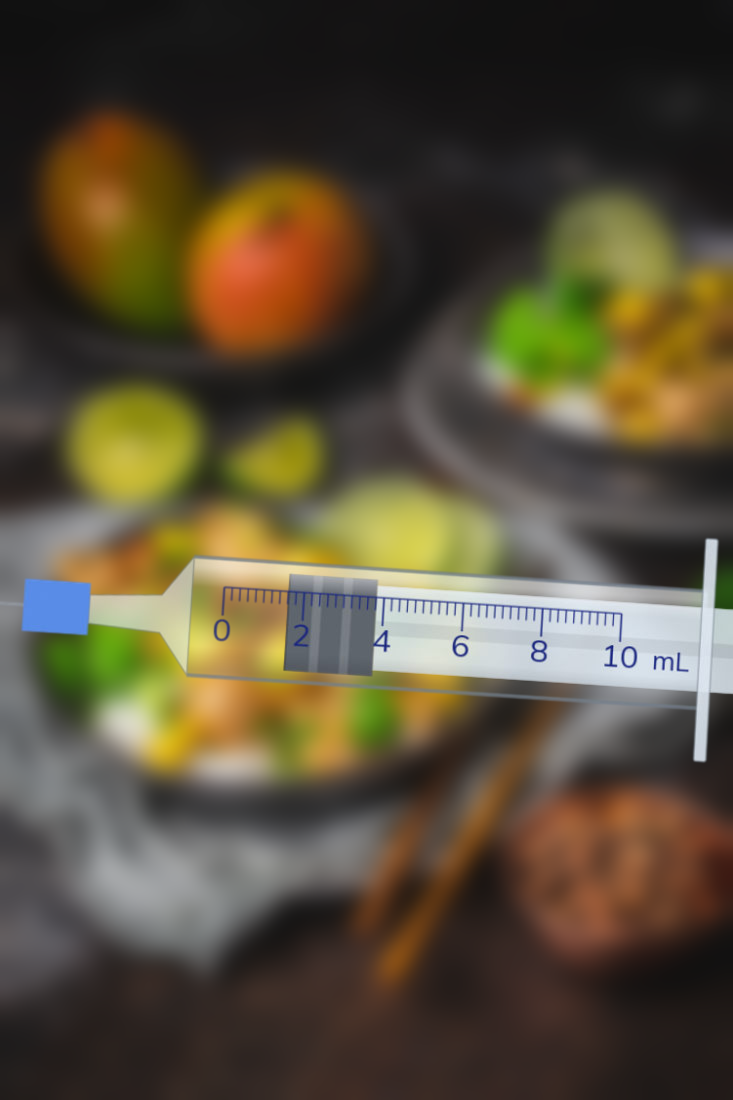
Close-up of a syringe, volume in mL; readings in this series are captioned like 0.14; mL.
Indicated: 1.6; mL
